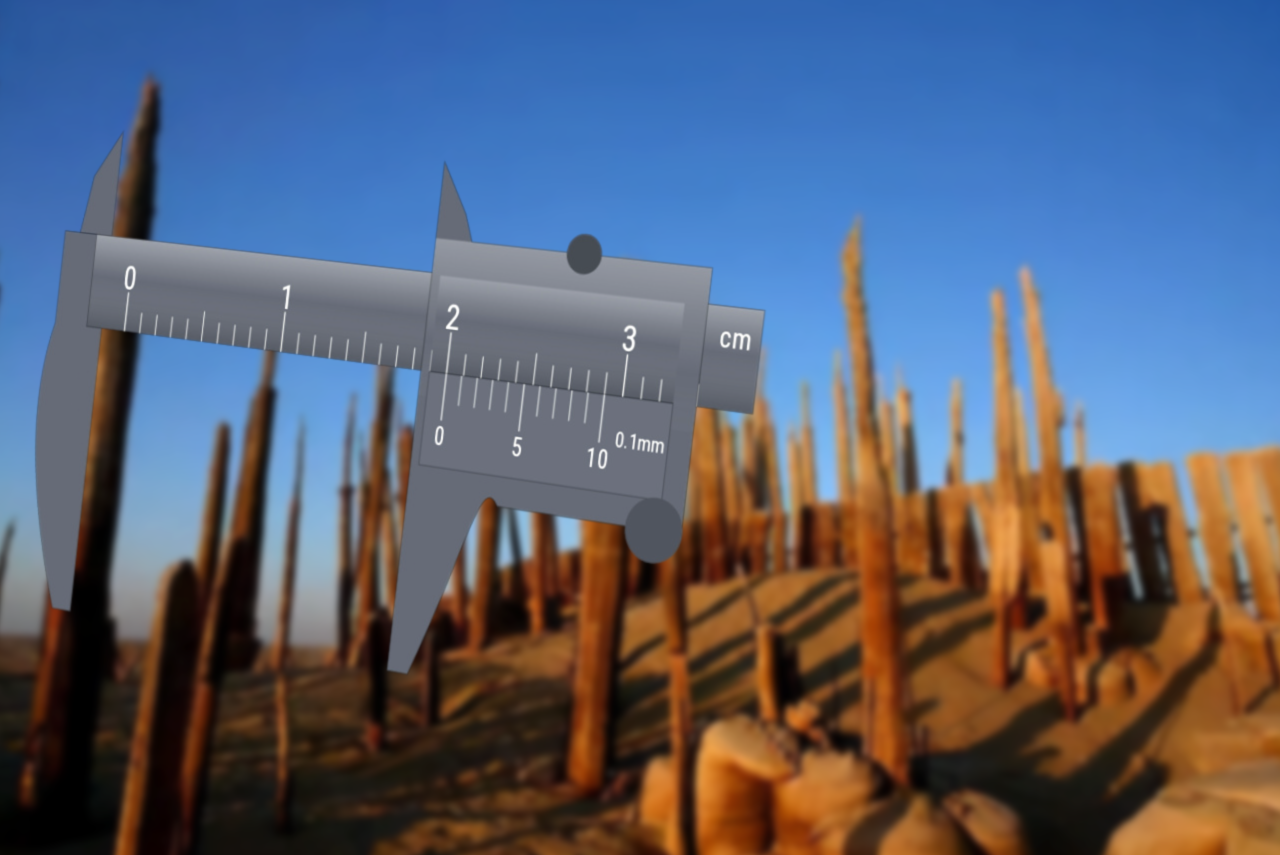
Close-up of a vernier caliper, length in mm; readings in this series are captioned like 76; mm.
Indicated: 20.0; mm
